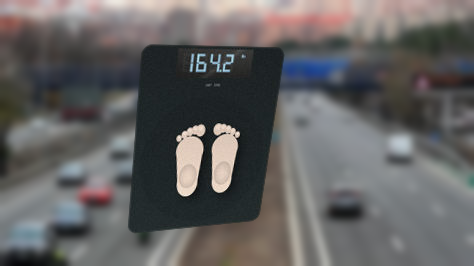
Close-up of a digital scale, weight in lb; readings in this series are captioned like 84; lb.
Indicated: 164.2; lb
